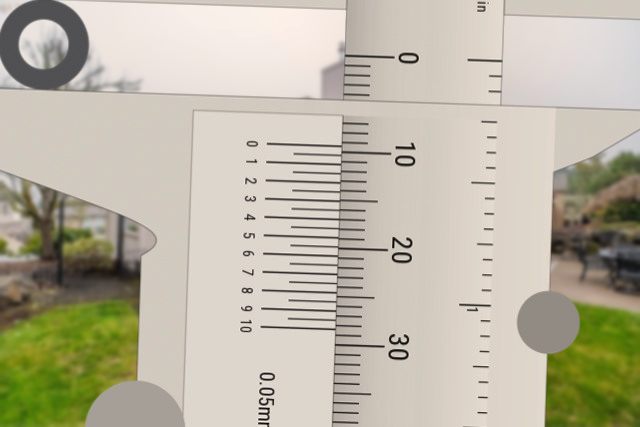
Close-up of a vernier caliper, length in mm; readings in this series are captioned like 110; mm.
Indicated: 9.4; mm
